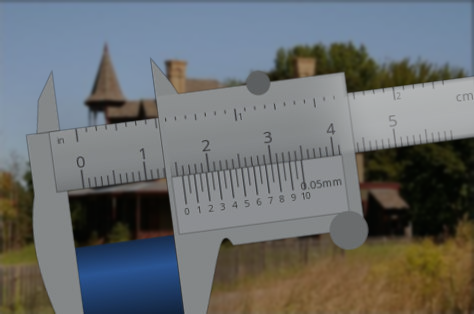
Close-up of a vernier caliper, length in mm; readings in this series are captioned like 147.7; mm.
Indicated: 15.8; mm
